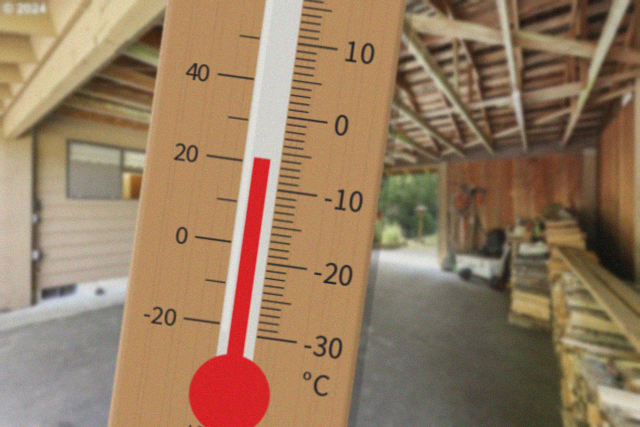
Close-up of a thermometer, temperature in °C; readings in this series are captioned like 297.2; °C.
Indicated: -6; °C
